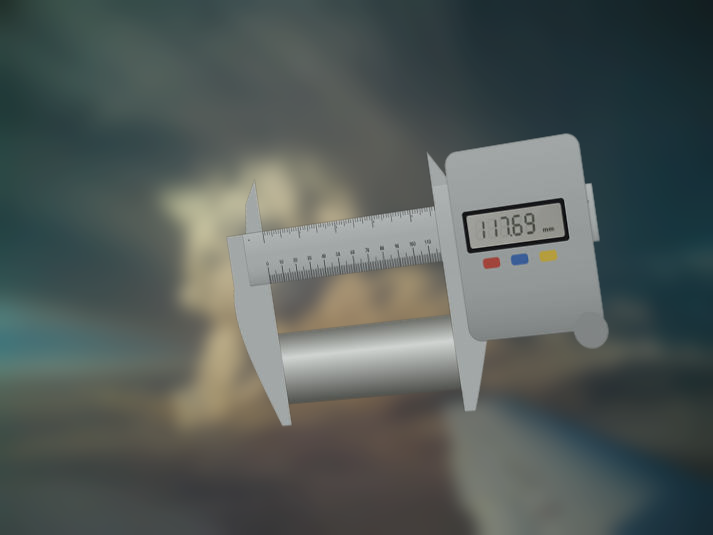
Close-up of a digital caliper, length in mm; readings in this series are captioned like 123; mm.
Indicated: 117.69; mm
